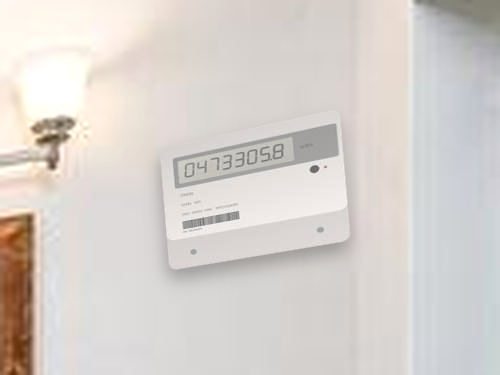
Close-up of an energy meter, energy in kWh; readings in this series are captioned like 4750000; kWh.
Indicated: 473305.8; kWh
